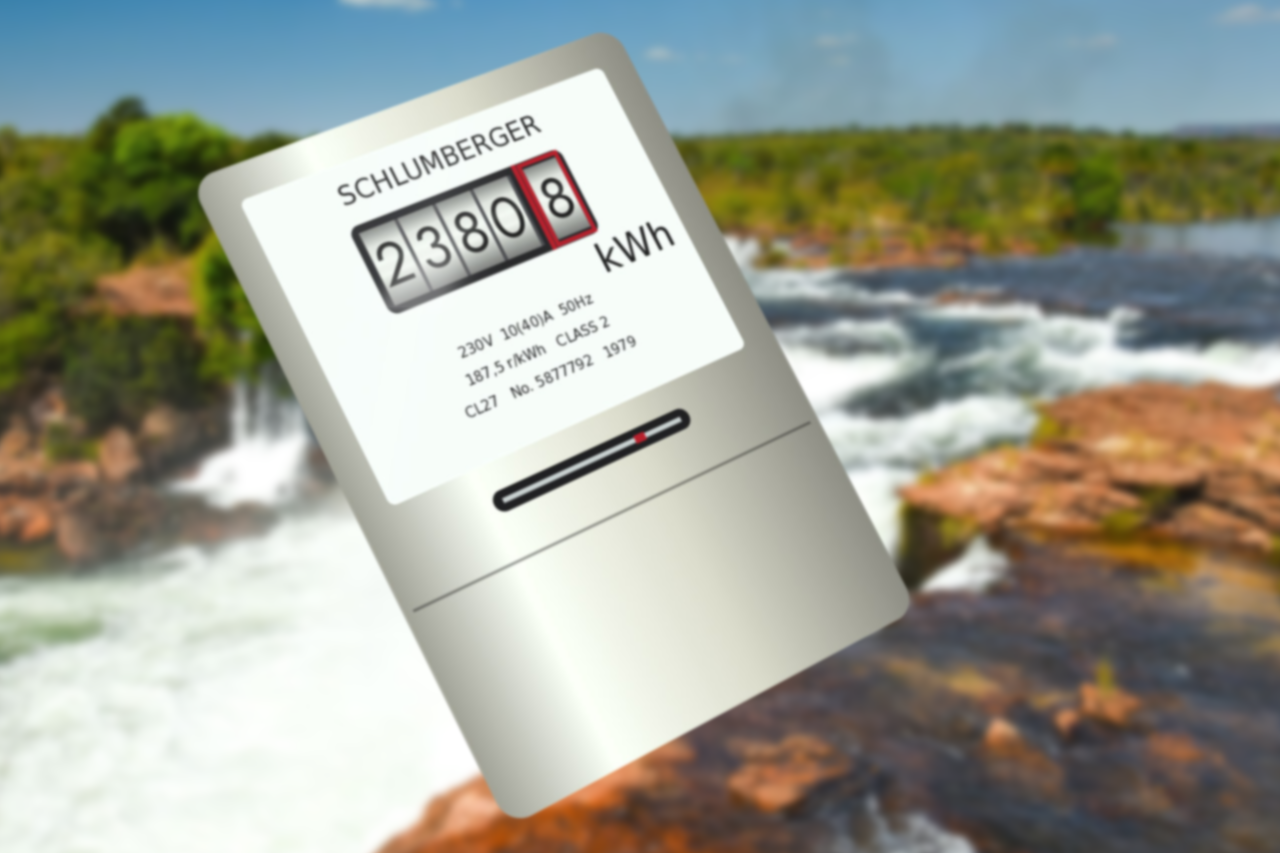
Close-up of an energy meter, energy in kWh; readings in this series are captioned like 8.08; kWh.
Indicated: 2380.8; kWh
